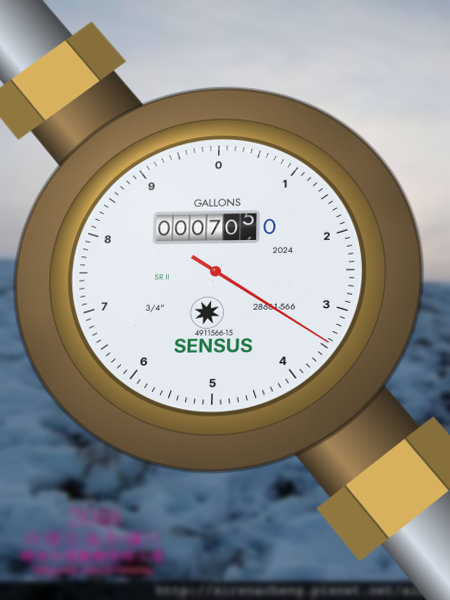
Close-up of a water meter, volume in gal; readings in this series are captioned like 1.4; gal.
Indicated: 7053.4; gal
